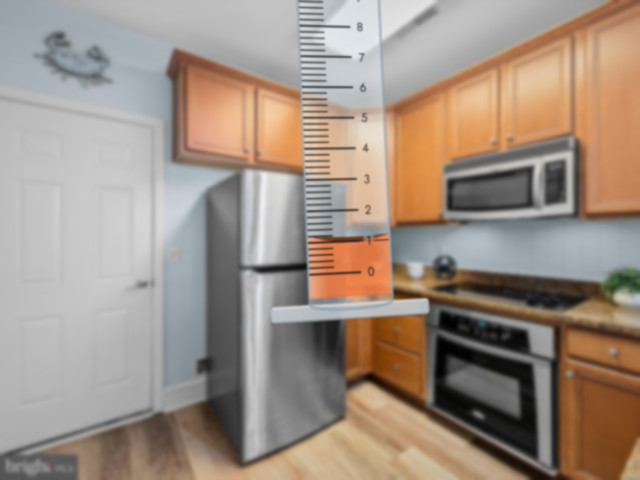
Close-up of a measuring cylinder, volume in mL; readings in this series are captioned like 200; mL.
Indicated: 1; mL
